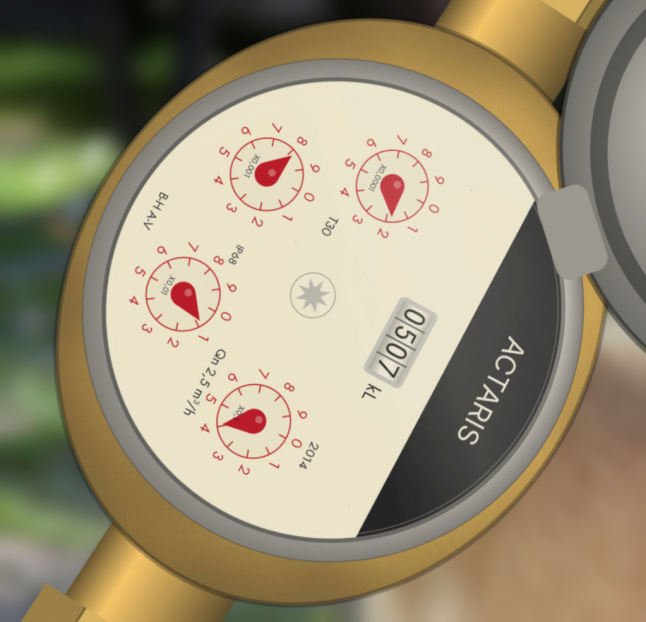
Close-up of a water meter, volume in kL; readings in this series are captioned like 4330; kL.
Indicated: 507.4081; kL
